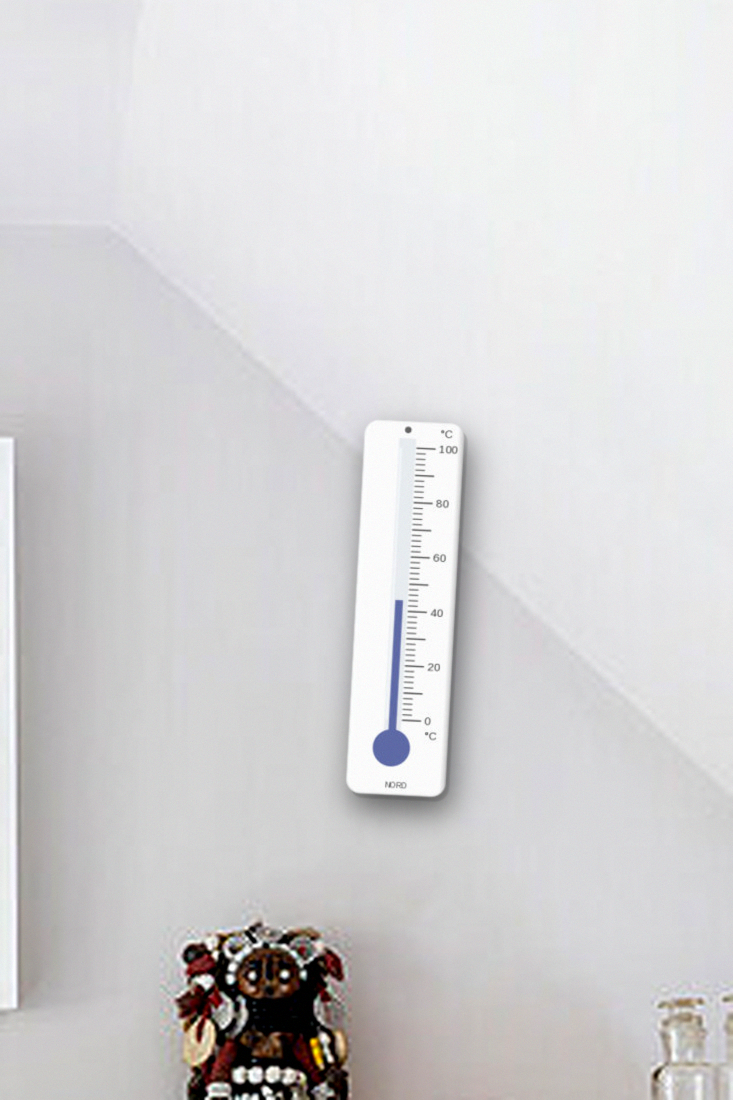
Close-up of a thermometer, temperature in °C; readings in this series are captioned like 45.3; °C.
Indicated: 44; °C
